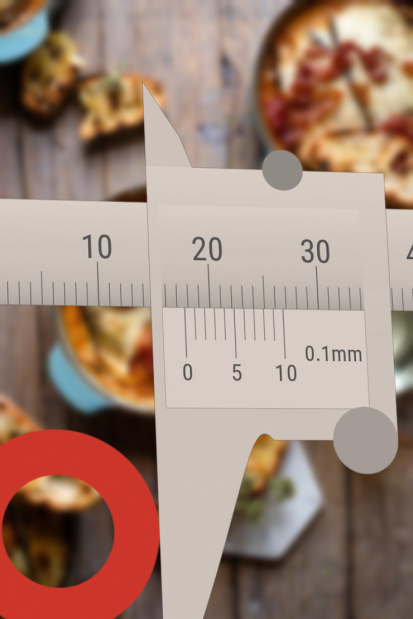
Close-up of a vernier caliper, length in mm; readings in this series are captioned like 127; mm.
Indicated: 17.7; mm
